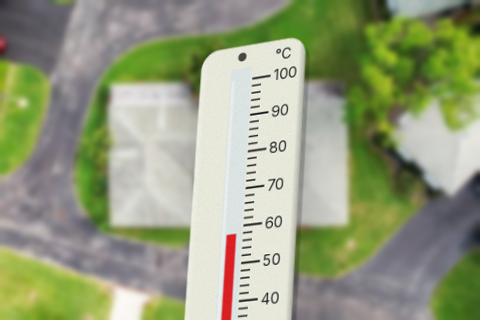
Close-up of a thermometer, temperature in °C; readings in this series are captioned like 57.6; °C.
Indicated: 58; °C
